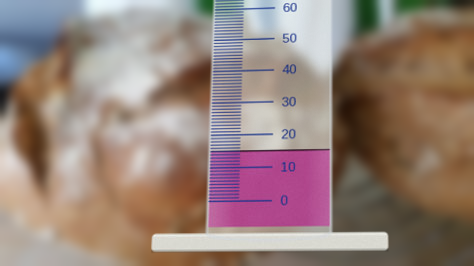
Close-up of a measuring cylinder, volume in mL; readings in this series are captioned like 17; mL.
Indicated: 15; mL
